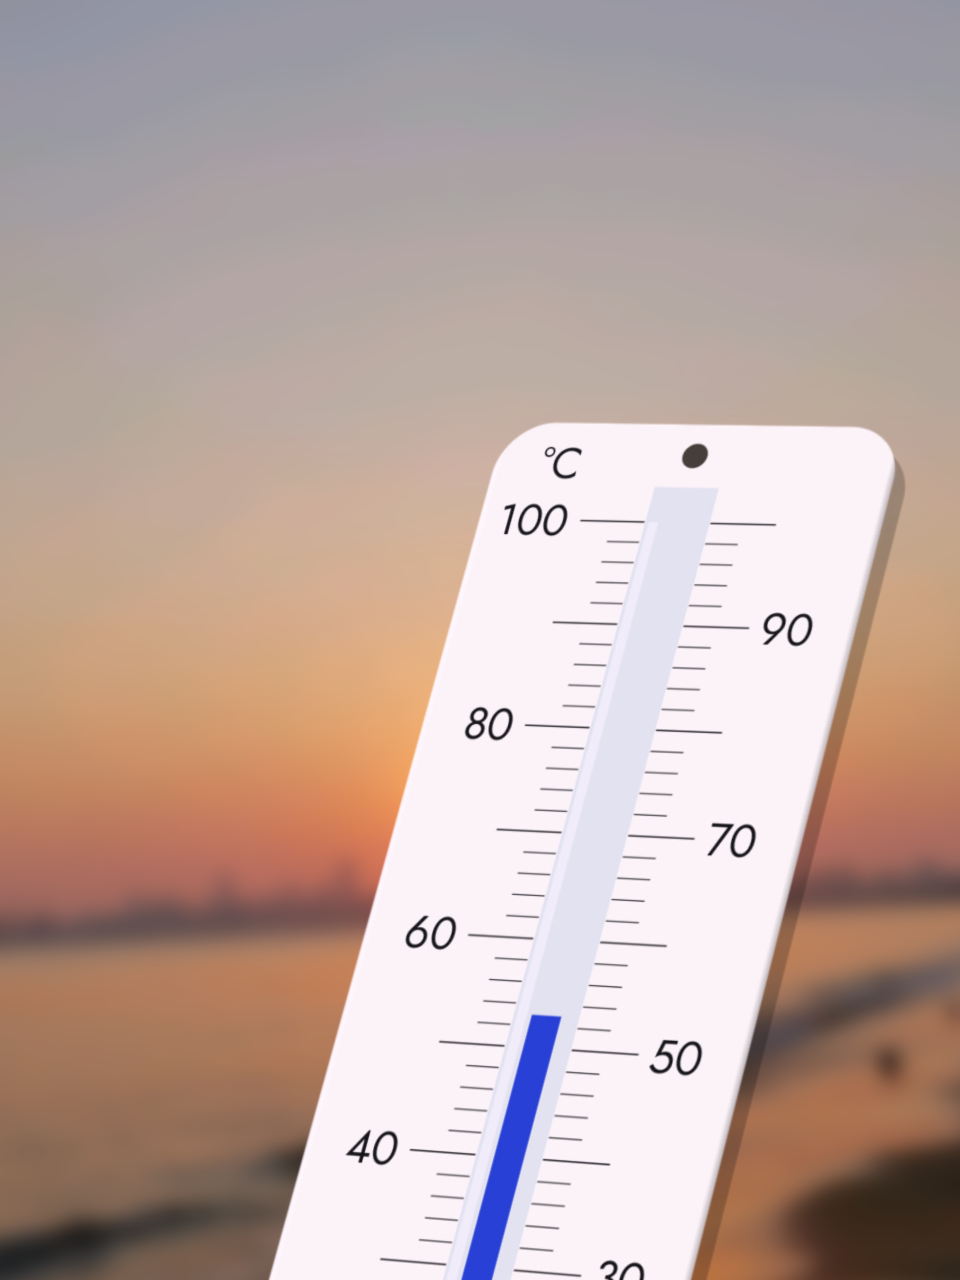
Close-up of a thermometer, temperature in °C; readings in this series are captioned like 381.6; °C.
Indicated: 53; °C
